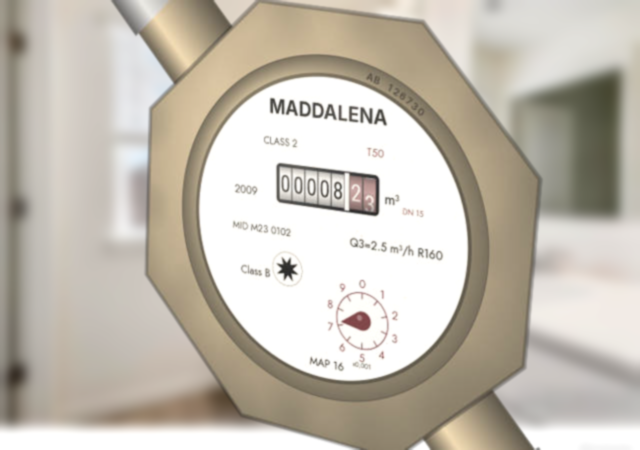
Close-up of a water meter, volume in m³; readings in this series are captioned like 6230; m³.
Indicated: 8.227; m³
